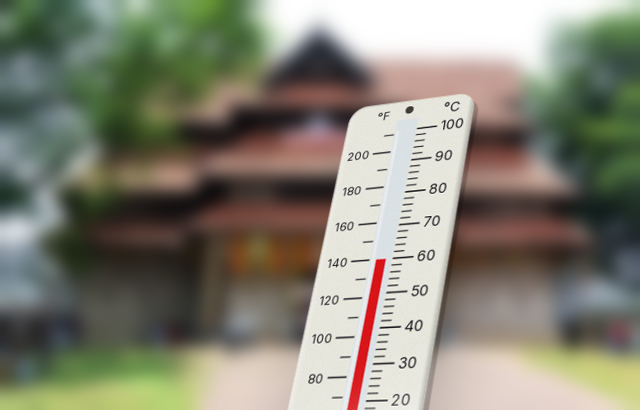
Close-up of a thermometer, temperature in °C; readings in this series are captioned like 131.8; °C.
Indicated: 60; °C
